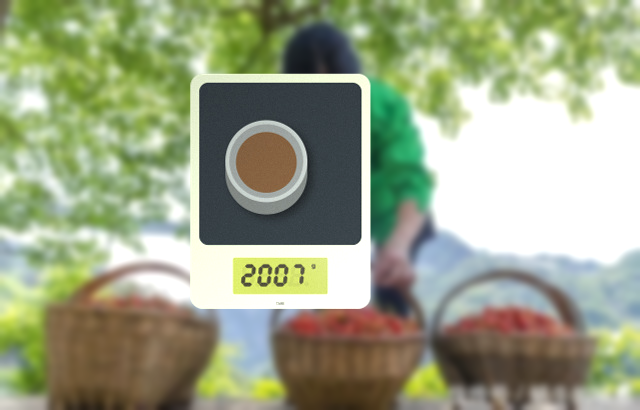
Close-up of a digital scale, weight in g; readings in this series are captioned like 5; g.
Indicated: 2007; g
